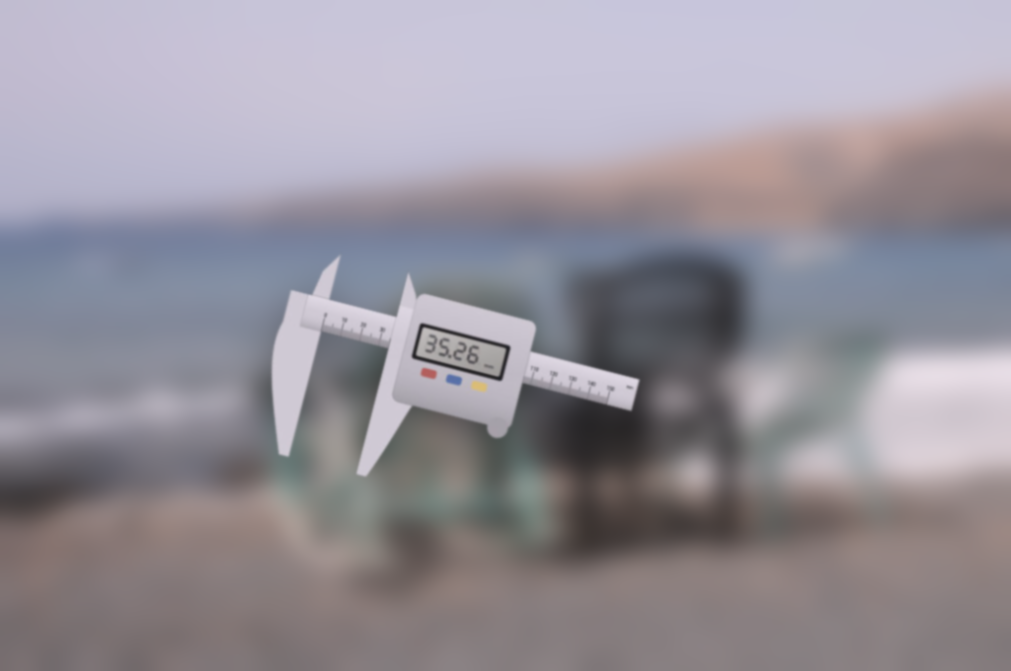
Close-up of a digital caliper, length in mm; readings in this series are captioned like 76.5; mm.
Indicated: 35.26; mm
